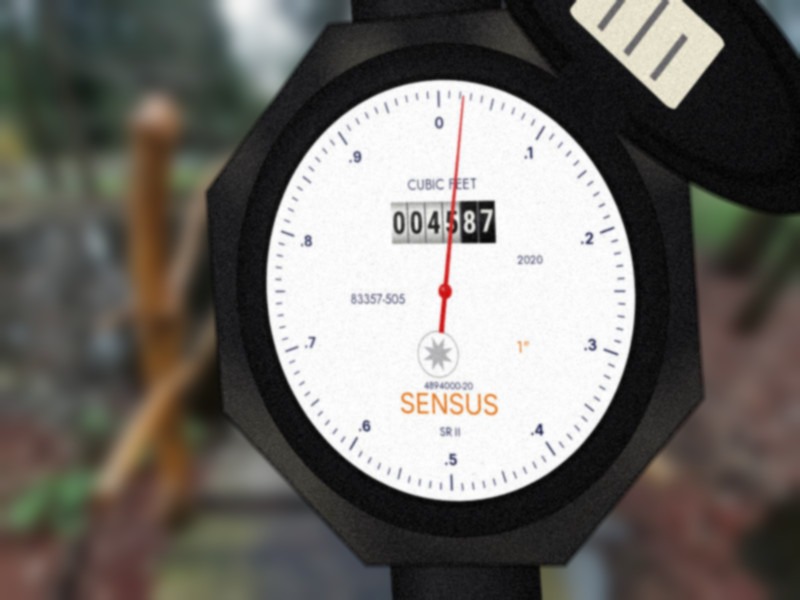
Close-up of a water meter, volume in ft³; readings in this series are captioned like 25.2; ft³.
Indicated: 4587.02; ft³
